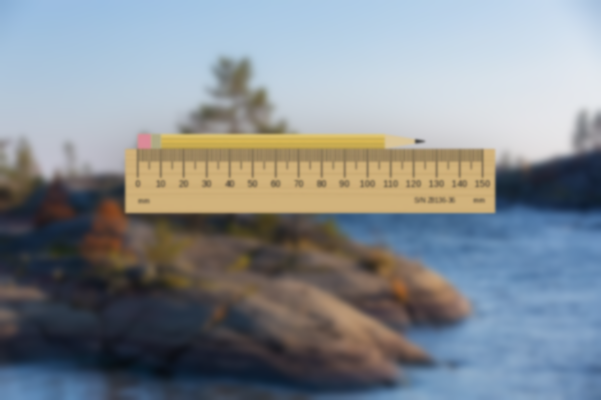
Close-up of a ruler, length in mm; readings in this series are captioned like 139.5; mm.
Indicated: 125; mm
